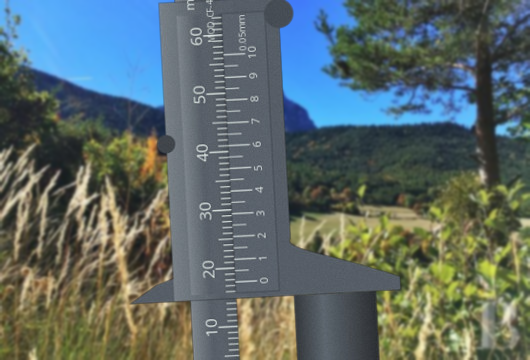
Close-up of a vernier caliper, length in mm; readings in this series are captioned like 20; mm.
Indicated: 17.6; mm
